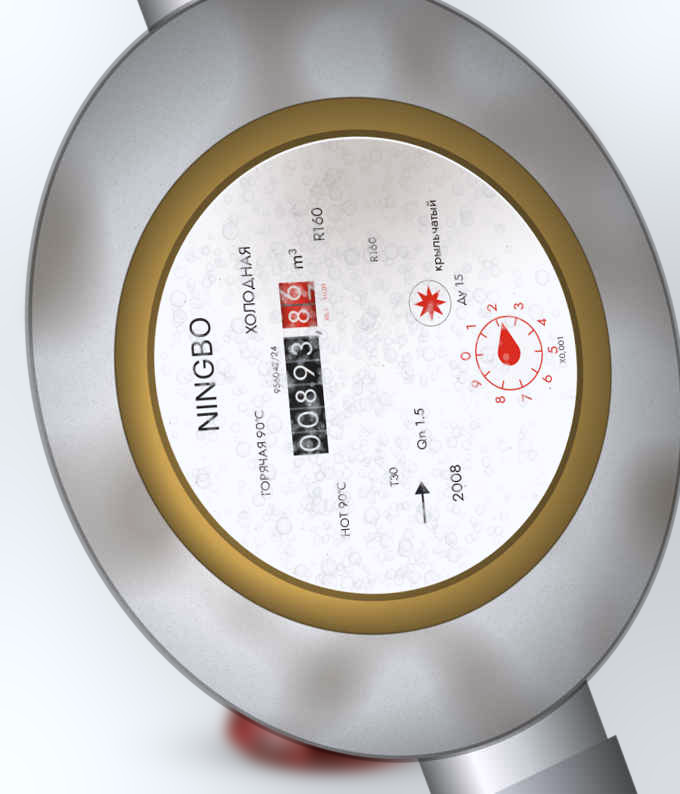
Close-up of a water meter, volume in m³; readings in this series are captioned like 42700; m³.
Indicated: 893.862; m³
